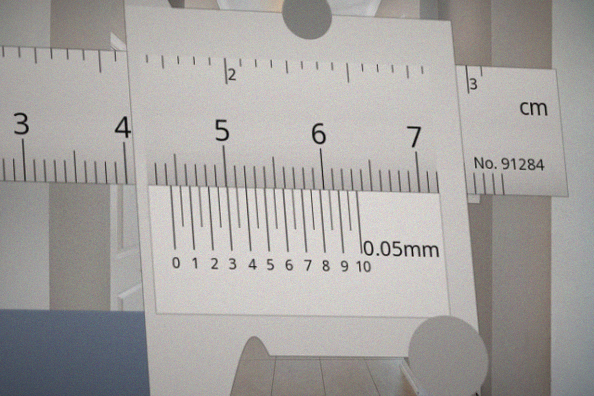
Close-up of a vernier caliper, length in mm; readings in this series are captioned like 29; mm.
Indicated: 44.4; mm
